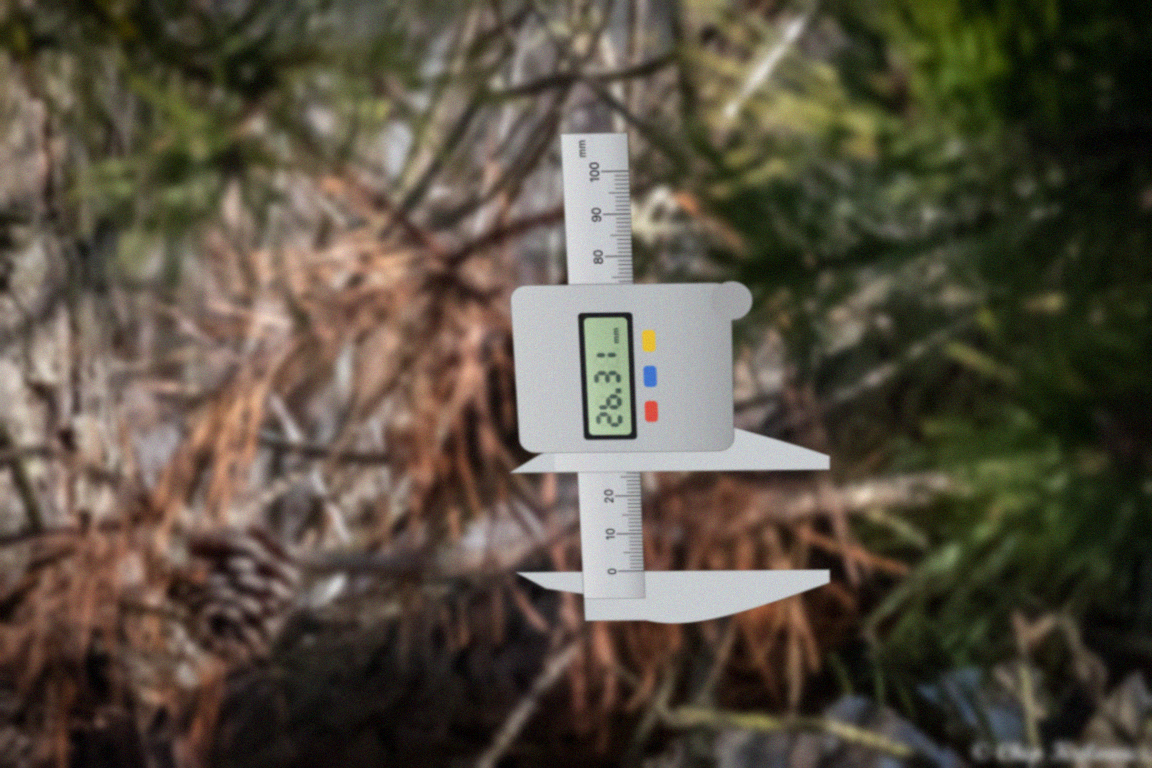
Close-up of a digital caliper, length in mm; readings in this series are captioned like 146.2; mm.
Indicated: 26.31; mm
